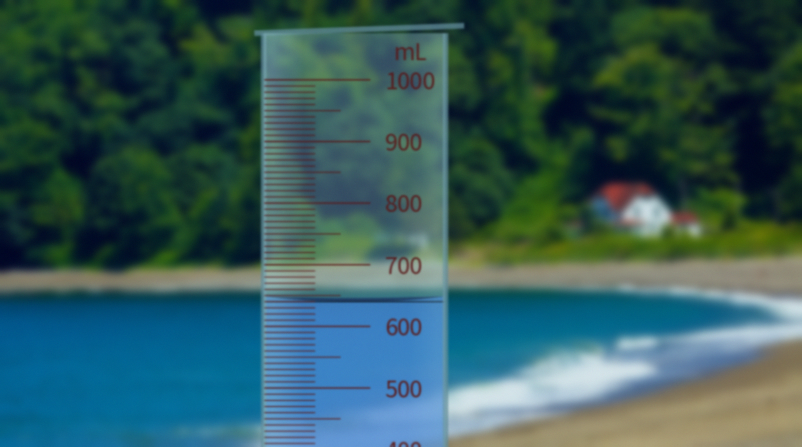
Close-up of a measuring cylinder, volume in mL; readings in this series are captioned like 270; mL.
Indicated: 640; mL
